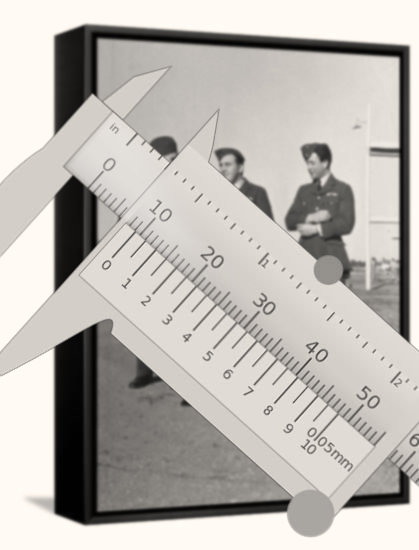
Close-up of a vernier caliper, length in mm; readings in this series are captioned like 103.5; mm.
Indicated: 9.2; mm
